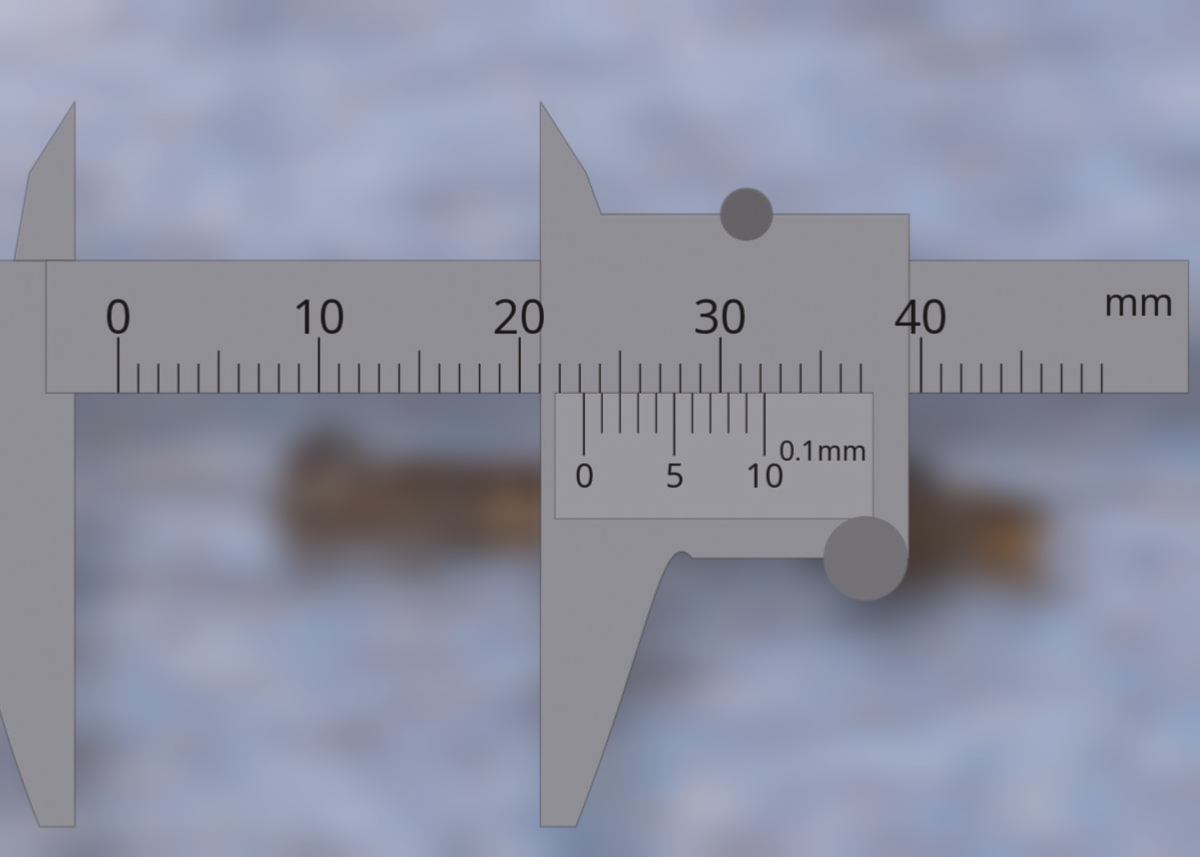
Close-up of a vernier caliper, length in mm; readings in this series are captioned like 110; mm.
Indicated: 23.2; mm
